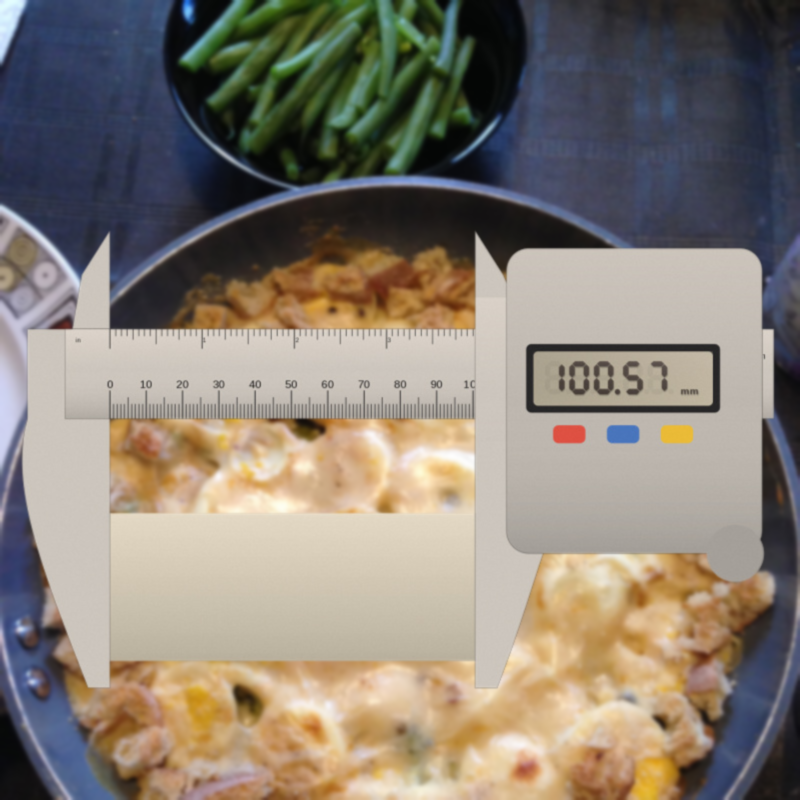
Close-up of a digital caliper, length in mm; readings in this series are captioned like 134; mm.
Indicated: 100.57; mm
